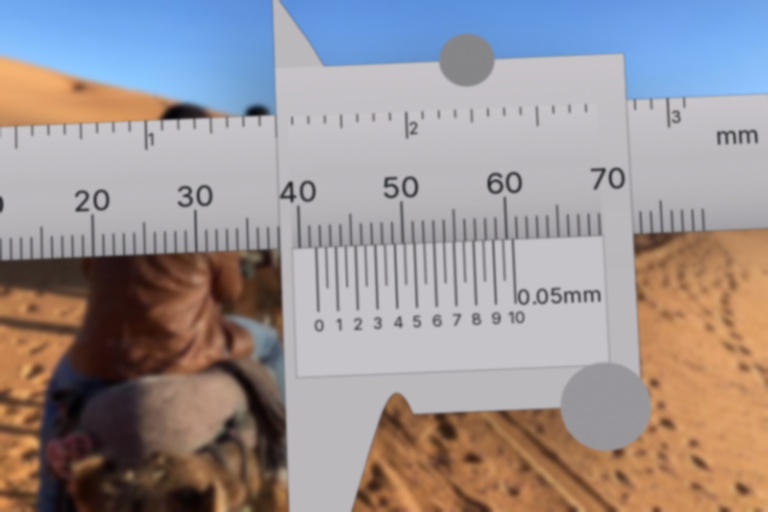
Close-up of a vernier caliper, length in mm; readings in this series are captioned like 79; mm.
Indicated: 41.6; mm
